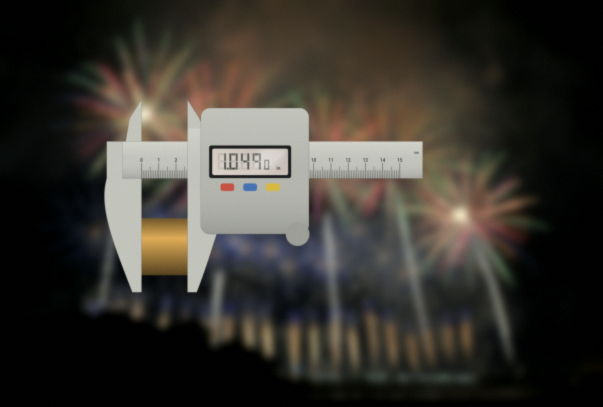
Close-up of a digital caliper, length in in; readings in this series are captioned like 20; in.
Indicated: 1.0490; in
